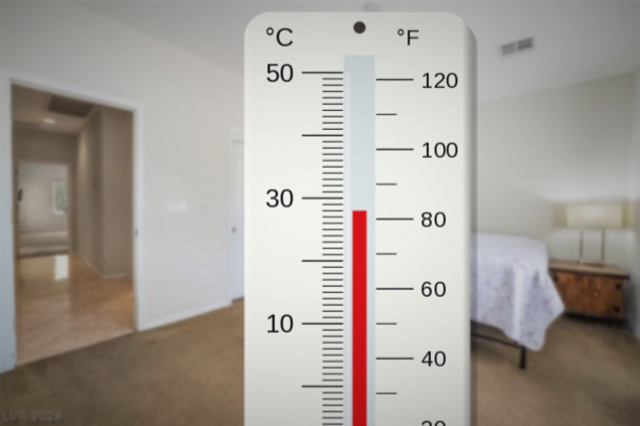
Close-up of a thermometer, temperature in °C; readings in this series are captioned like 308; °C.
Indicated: 28; °C
